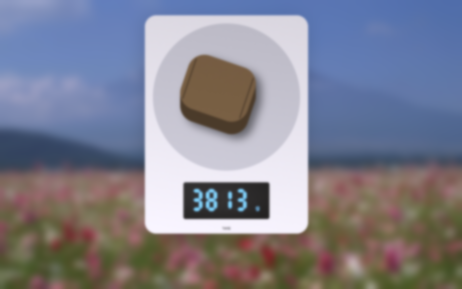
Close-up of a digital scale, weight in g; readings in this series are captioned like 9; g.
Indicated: 3813; g
